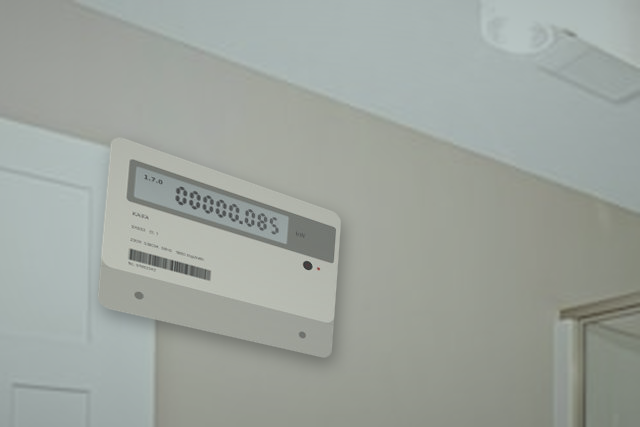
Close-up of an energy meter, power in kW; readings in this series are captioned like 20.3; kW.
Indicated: 0.085; kW
